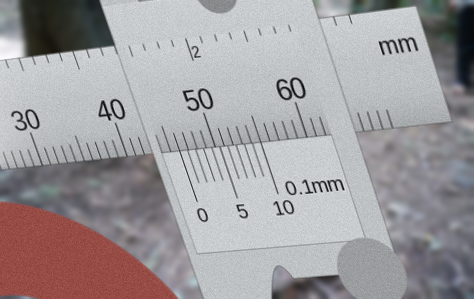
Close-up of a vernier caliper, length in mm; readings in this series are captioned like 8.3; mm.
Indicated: 46.0; mm
